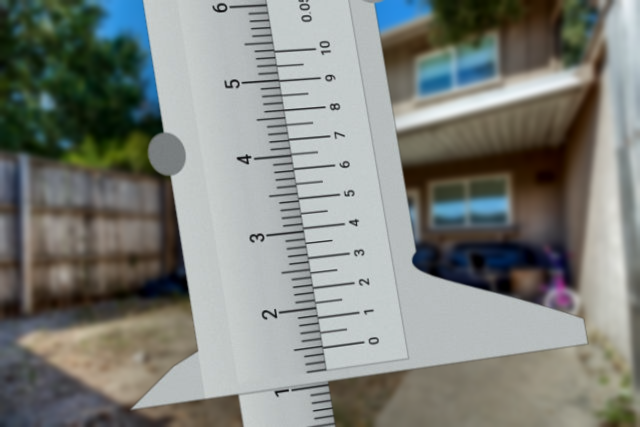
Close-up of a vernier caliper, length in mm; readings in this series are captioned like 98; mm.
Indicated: 14.8; mm
